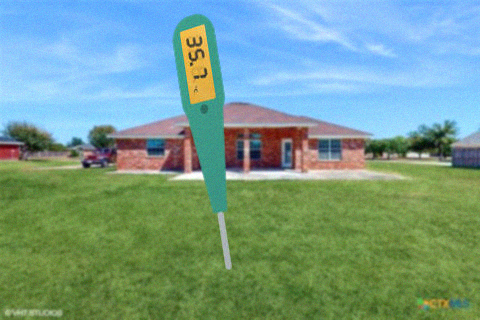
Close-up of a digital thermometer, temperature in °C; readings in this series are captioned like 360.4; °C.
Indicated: 35.7; °C
